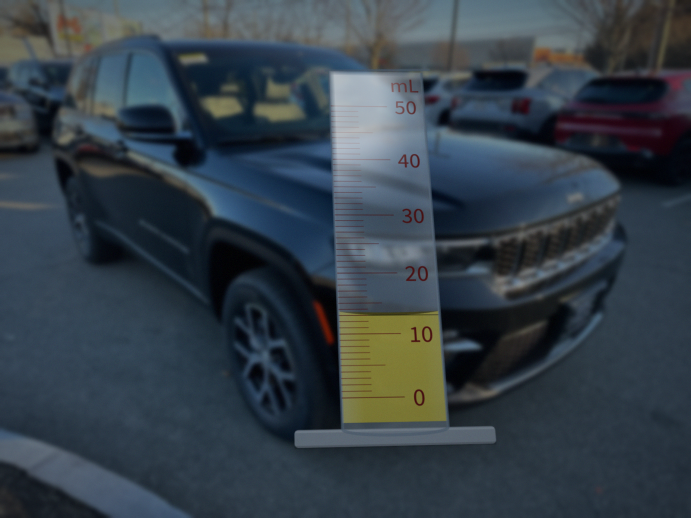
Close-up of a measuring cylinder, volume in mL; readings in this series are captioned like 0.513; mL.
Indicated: 13; mL
